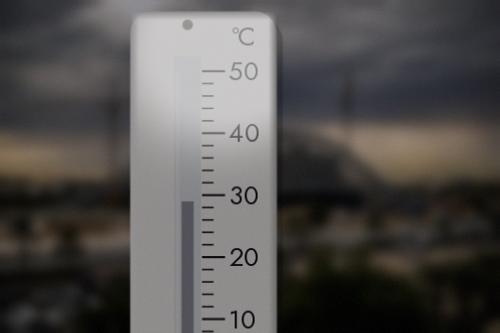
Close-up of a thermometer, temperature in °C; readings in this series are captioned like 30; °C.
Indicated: 29; °C
